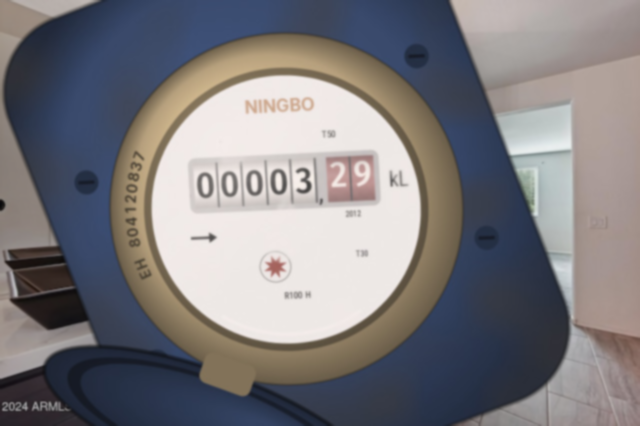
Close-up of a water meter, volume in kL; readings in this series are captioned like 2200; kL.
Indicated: 3.29; kL
